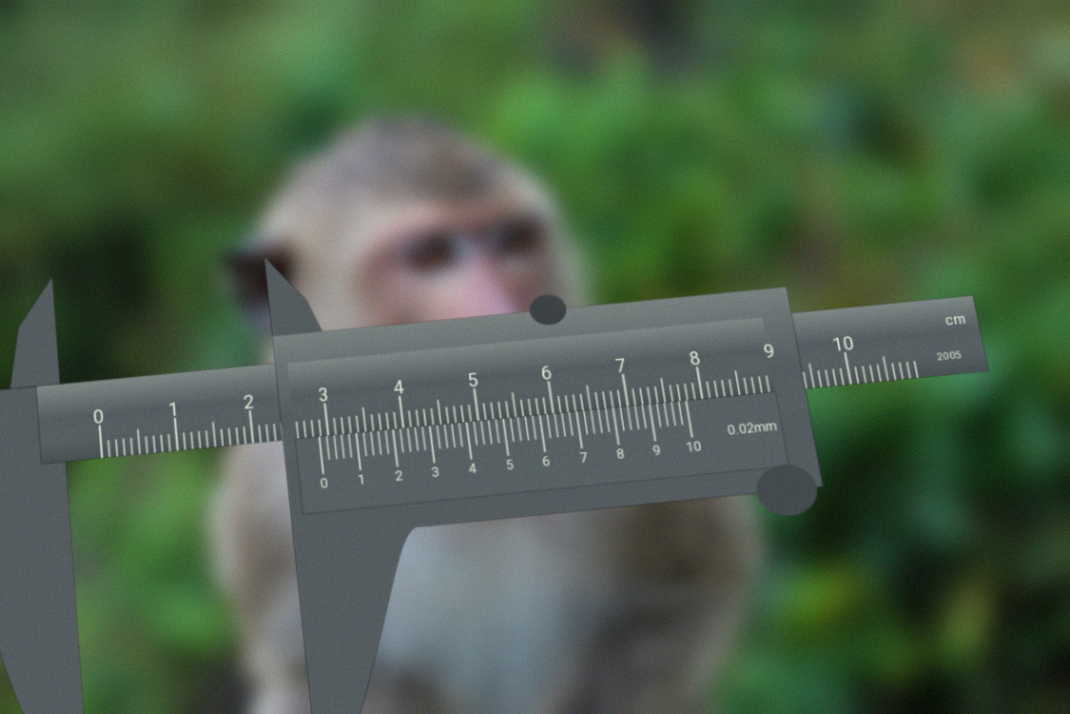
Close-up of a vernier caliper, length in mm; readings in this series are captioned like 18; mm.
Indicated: 28.8; mm
